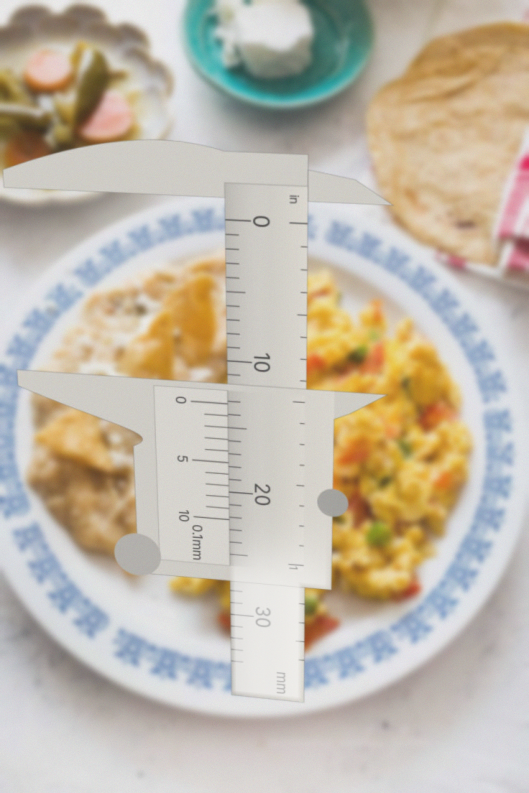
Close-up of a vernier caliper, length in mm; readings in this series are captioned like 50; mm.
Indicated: 13.2; mm
